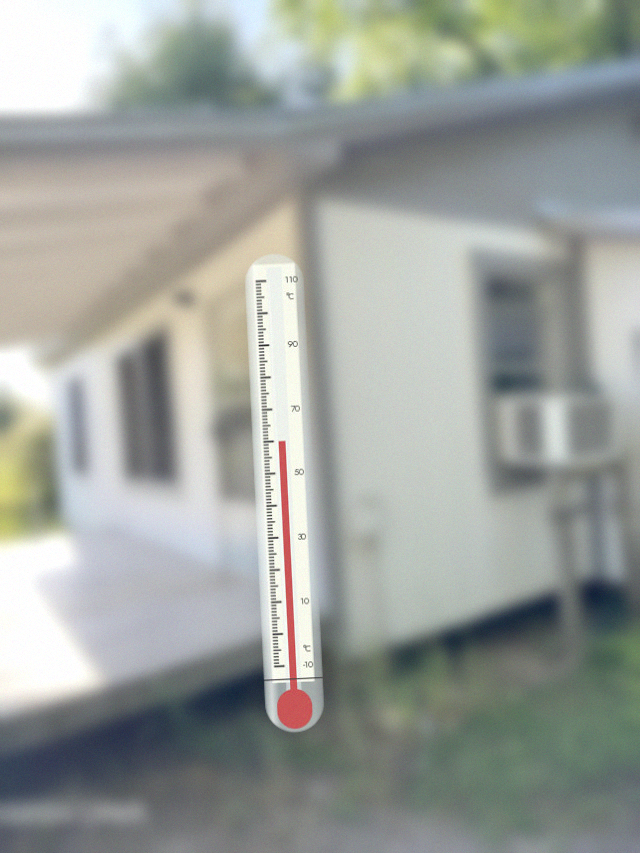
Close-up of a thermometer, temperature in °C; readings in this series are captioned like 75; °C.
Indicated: 60; °C
